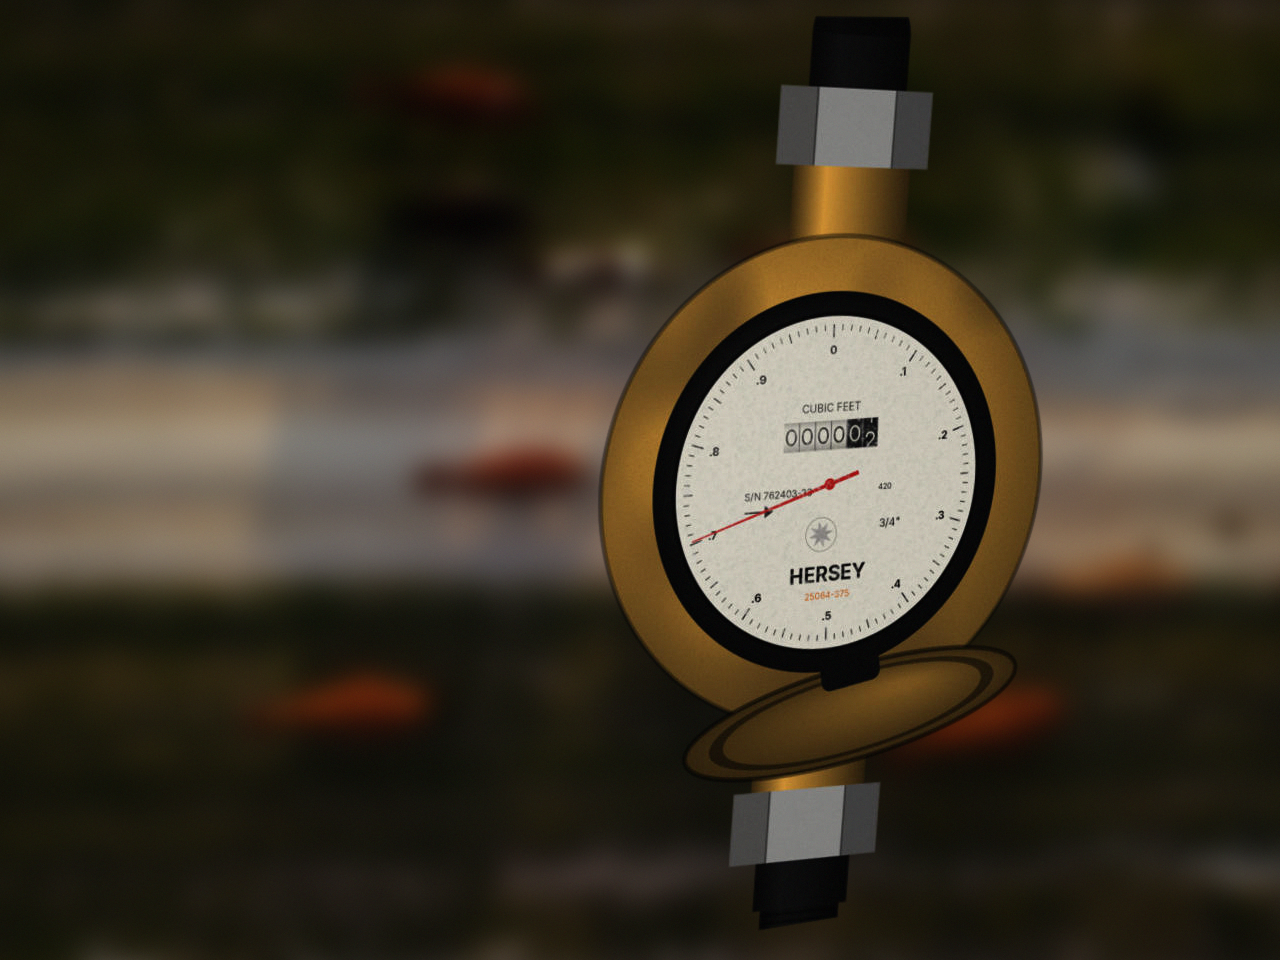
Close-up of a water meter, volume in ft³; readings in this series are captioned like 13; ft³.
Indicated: 1.70; ft³
